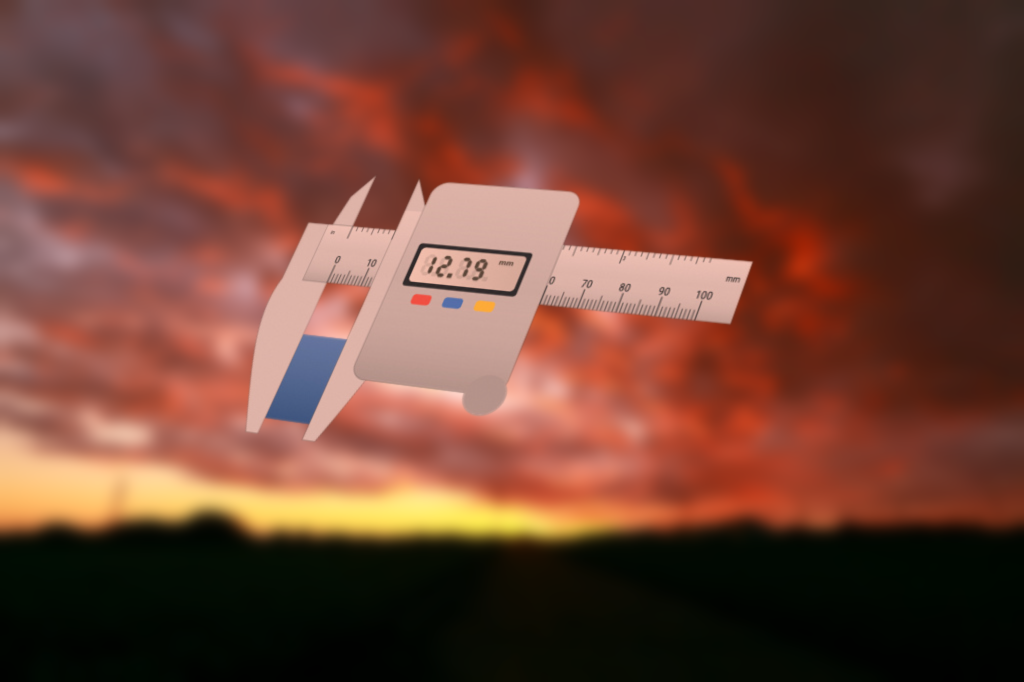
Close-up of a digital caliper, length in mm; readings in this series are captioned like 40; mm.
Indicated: 12.79; mm
